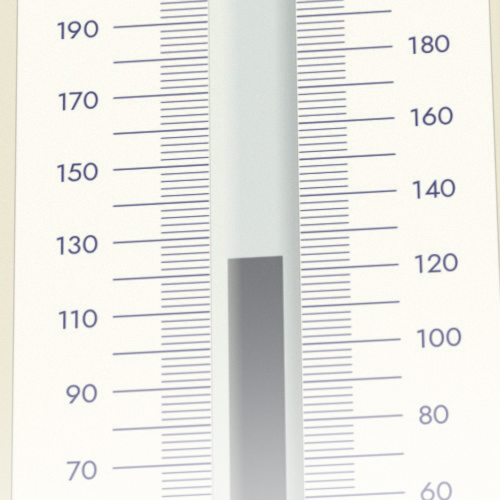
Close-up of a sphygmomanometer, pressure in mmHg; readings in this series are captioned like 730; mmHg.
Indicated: 124; mmHg
